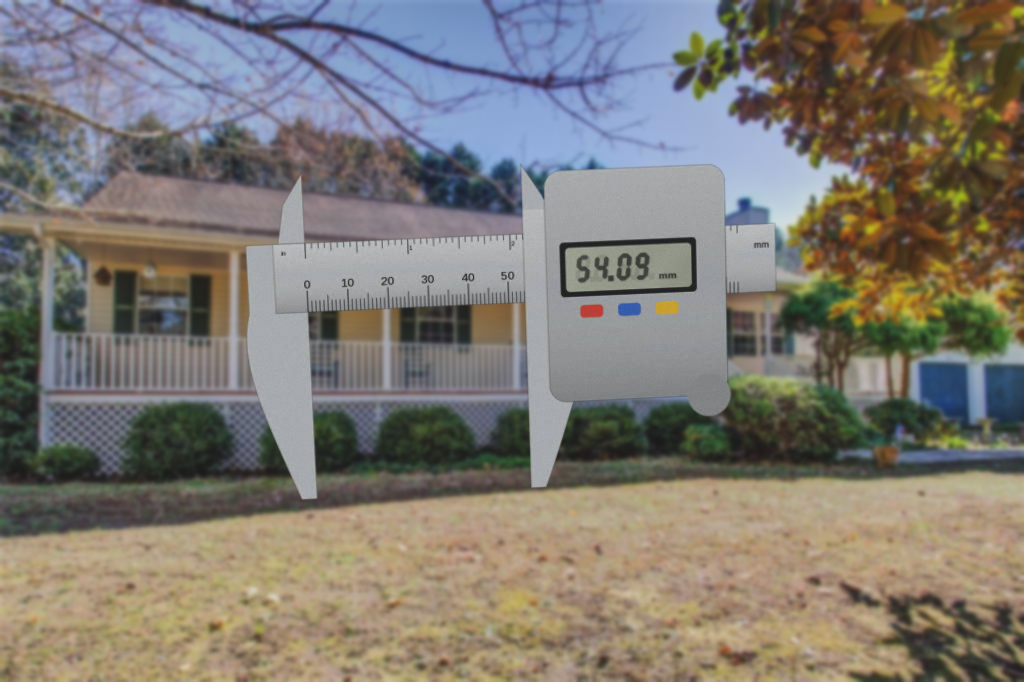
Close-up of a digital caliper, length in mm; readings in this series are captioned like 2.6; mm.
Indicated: 54.09; mm
